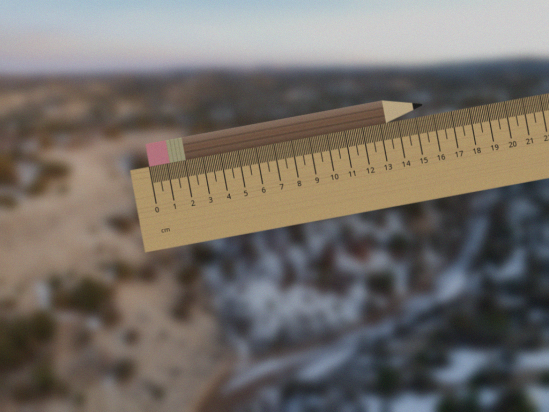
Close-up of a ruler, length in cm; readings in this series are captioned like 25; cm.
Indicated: 15.5; cm
